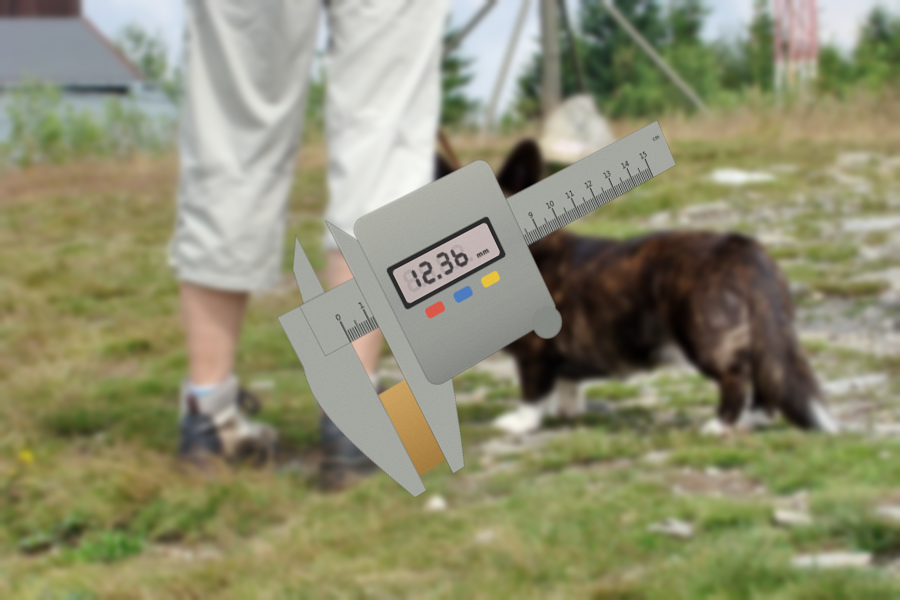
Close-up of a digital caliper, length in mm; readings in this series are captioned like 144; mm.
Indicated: 12.36; mm
